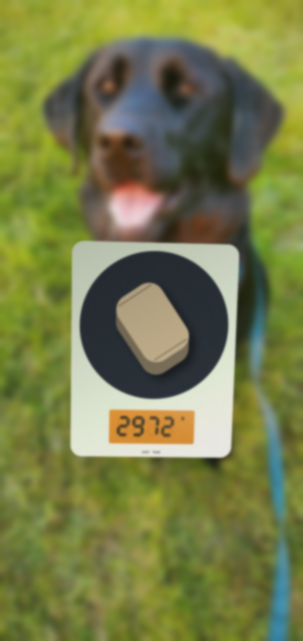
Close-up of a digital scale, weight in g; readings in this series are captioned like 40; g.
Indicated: 2972; g
